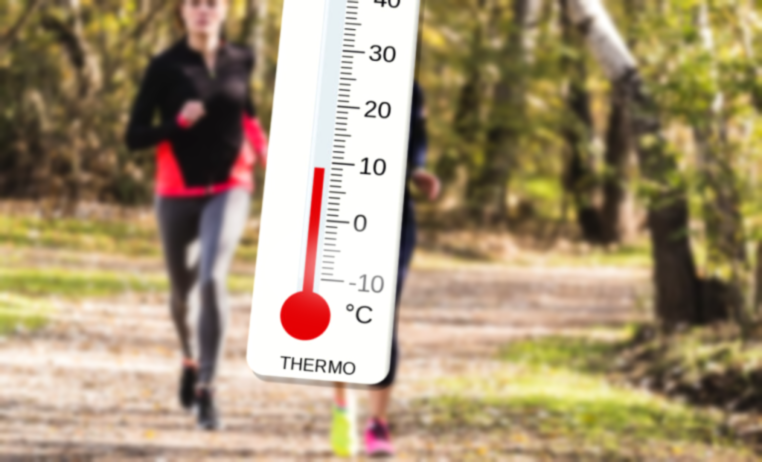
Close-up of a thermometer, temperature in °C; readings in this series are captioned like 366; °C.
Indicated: 9; °C
